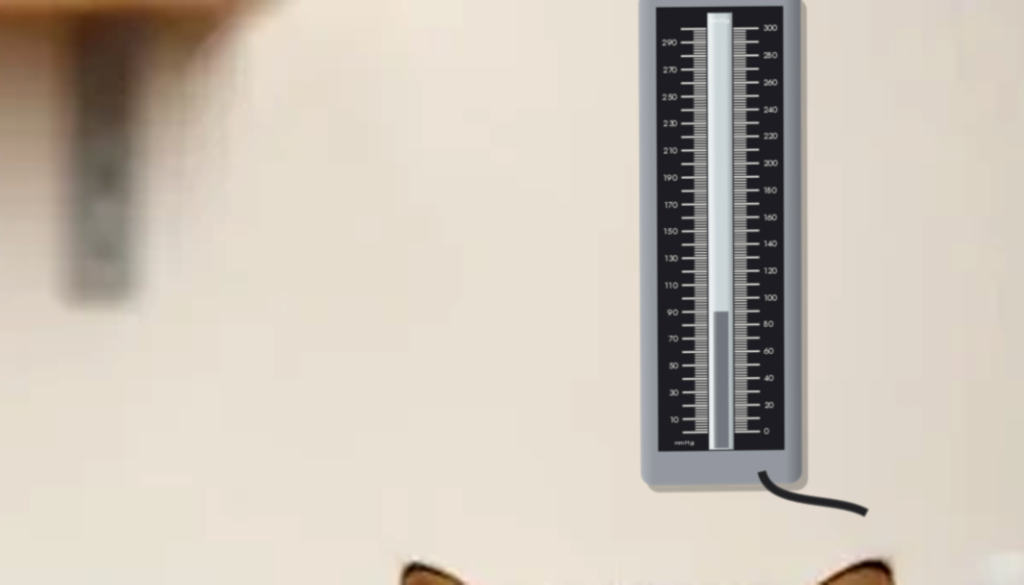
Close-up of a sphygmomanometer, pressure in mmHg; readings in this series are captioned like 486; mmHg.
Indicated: 90; mmHg
